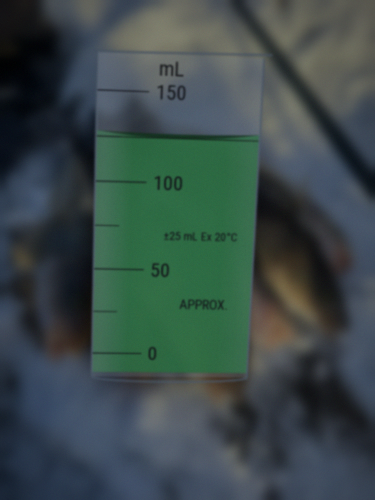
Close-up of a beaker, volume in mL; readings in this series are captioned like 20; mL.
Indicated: 125; mL
